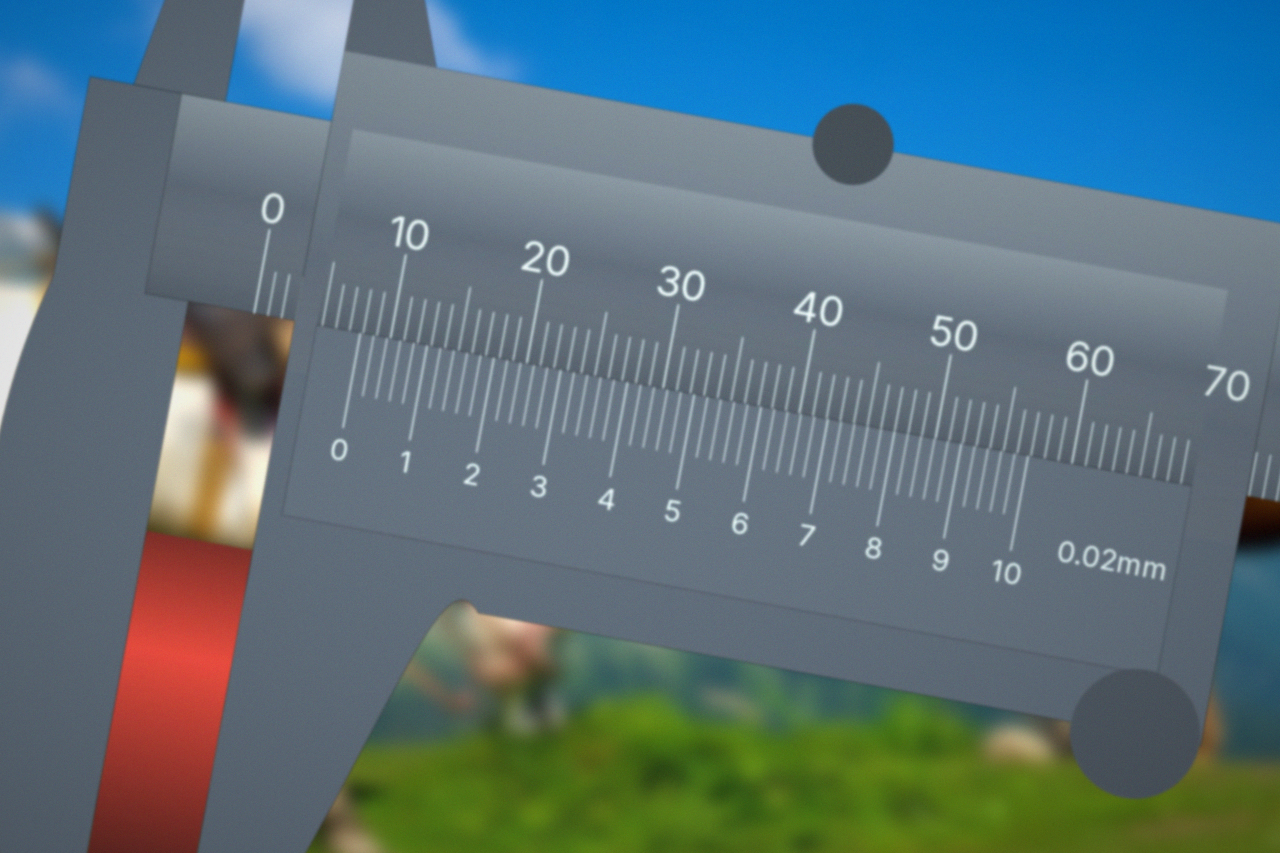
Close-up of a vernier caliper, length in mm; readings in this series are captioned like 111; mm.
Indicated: 7.8; mm
